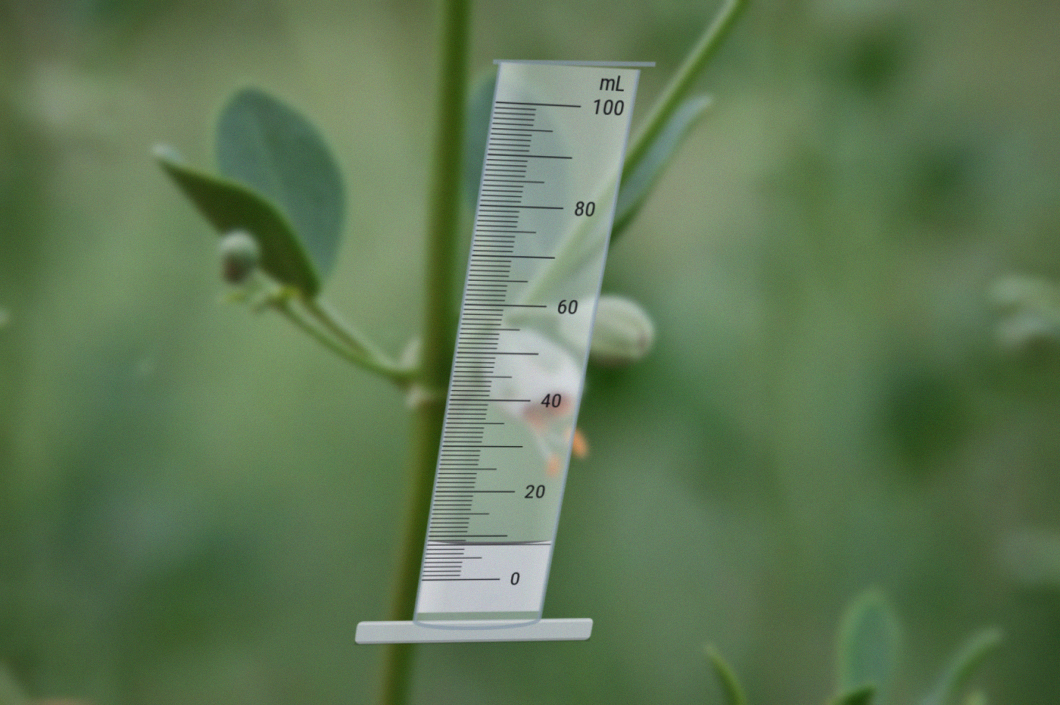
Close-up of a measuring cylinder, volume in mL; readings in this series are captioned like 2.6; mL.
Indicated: 8; mL
